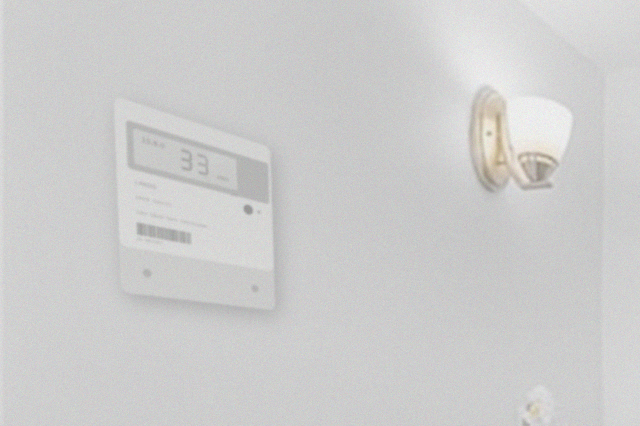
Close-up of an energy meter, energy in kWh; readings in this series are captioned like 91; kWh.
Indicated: 33; kWh
